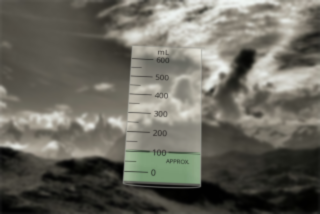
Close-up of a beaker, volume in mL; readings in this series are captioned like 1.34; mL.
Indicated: 100; mL
